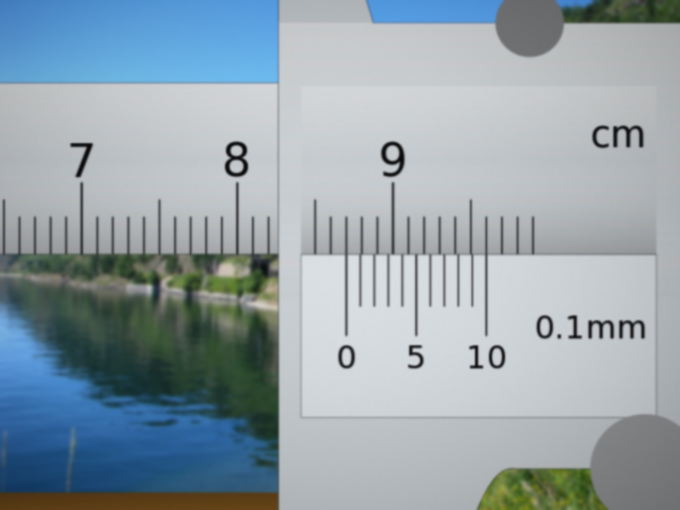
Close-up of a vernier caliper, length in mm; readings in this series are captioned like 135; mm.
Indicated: 87.0; mm
